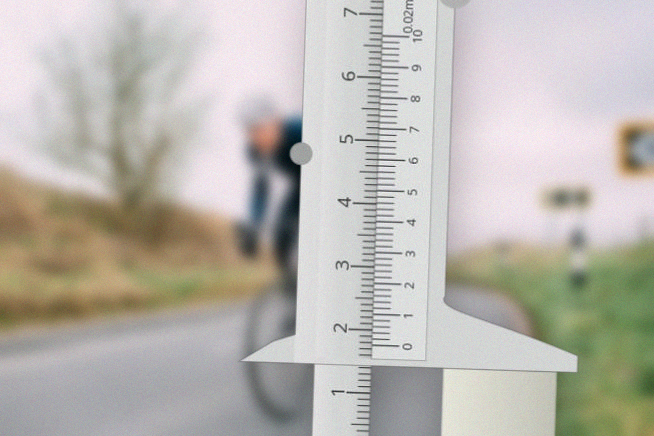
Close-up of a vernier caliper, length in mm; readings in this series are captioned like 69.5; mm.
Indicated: 17.6; mm
